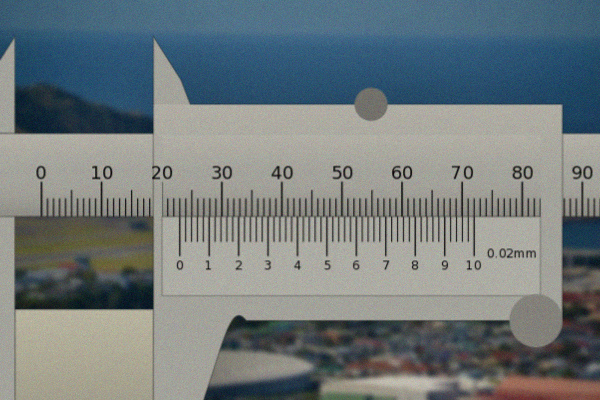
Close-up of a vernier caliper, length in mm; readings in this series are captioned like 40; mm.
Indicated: 23.0; mm
